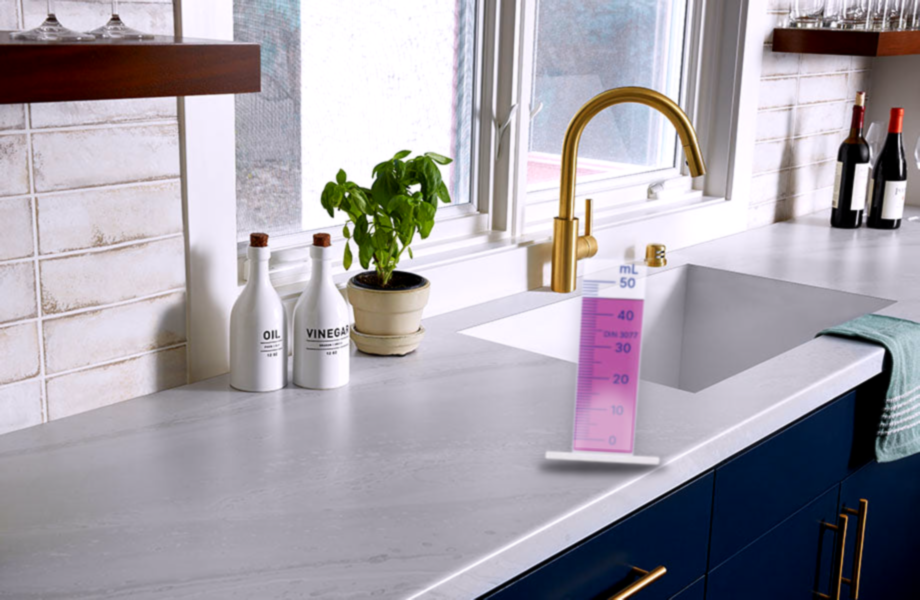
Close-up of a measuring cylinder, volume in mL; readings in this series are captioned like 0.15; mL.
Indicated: 45; mL
